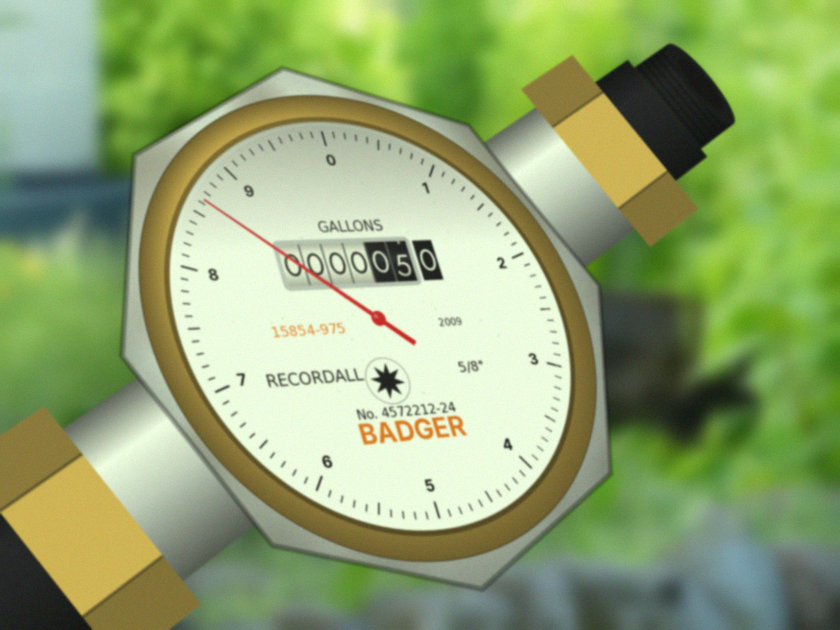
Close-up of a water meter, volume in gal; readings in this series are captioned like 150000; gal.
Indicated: 48.6; gal
